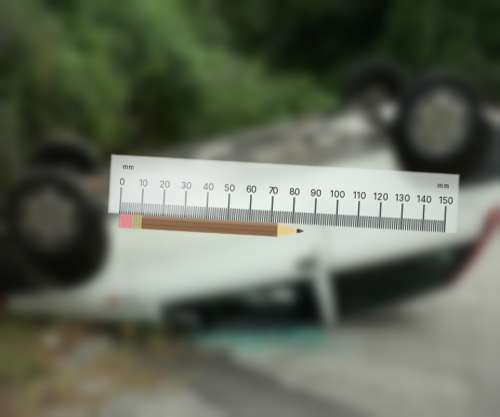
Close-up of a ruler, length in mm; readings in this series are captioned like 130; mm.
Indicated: 85; mm
